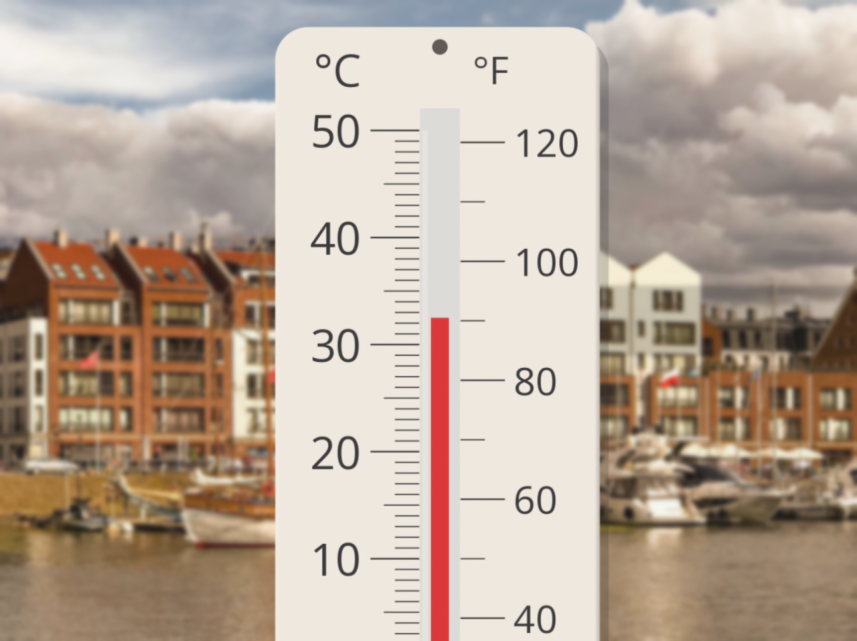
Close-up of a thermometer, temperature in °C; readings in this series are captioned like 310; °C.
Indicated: 32.5; °C
